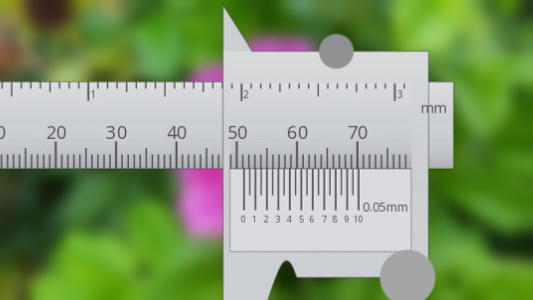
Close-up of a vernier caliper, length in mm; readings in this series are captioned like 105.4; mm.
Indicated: 51.2; mm
